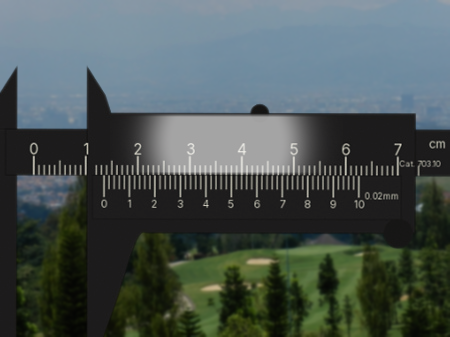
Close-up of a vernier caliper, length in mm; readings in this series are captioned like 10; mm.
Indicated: 13.5; mm
